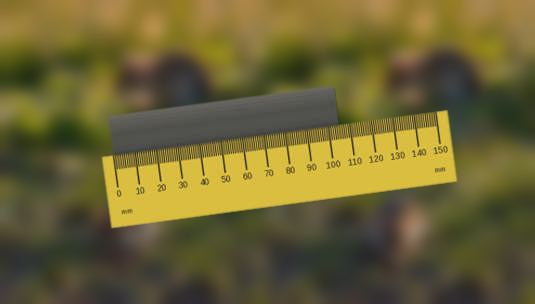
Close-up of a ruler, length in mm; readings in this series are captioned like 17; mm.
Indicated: 105; mm
